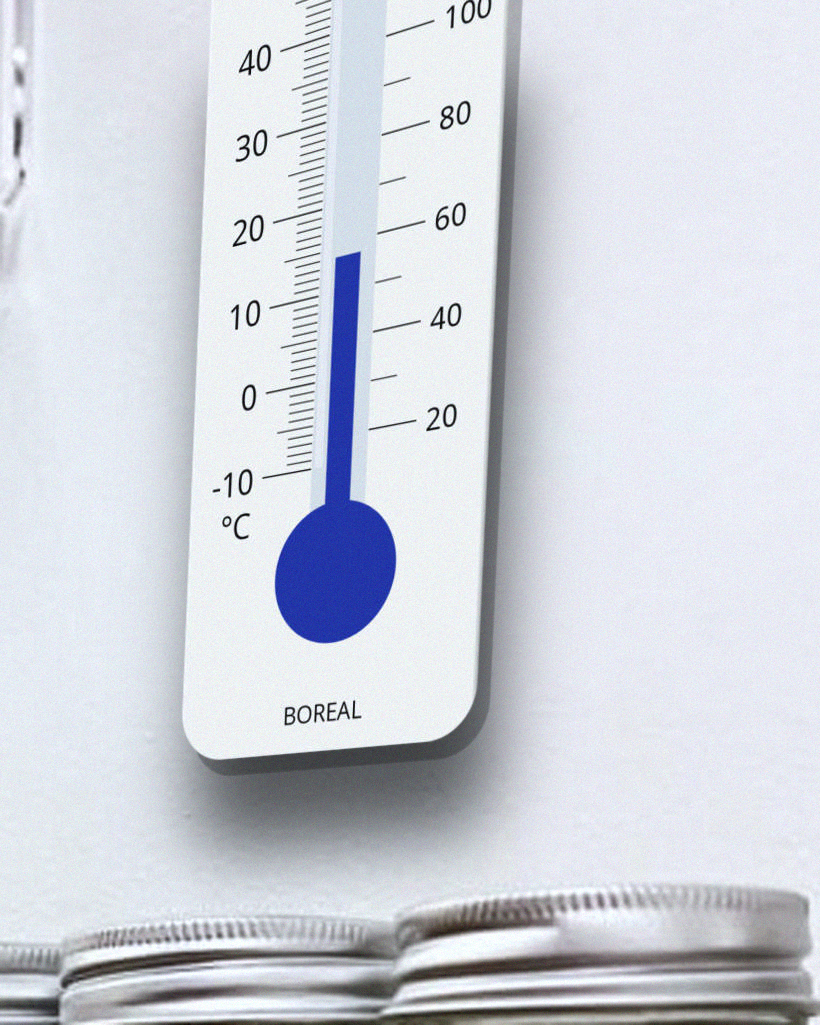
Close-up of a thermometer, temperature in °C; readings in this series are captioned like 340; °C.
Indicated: 14; °C
